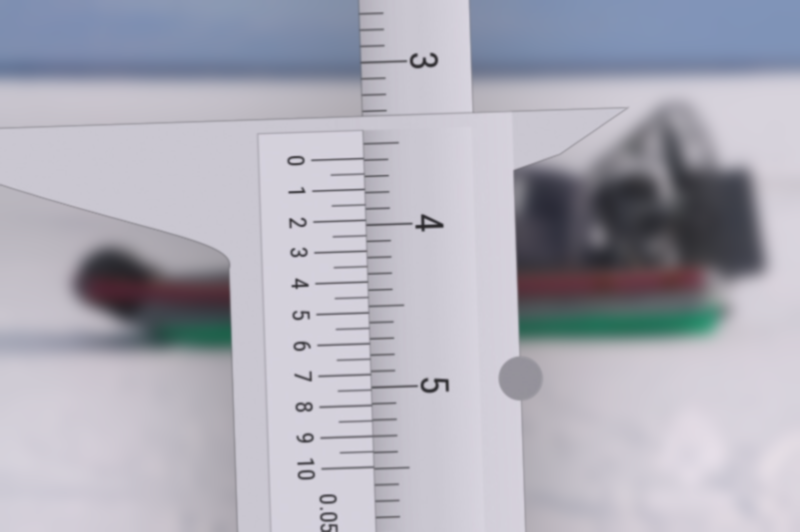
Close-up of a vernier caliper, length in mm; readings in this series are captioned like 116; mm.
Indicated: 35.9; mm
